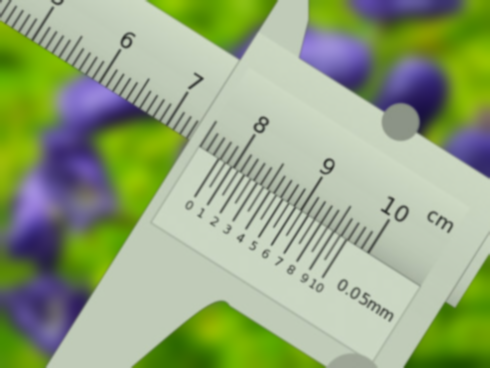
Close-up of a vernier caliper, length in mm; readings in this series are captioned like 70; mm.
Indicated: 77.8; mm
